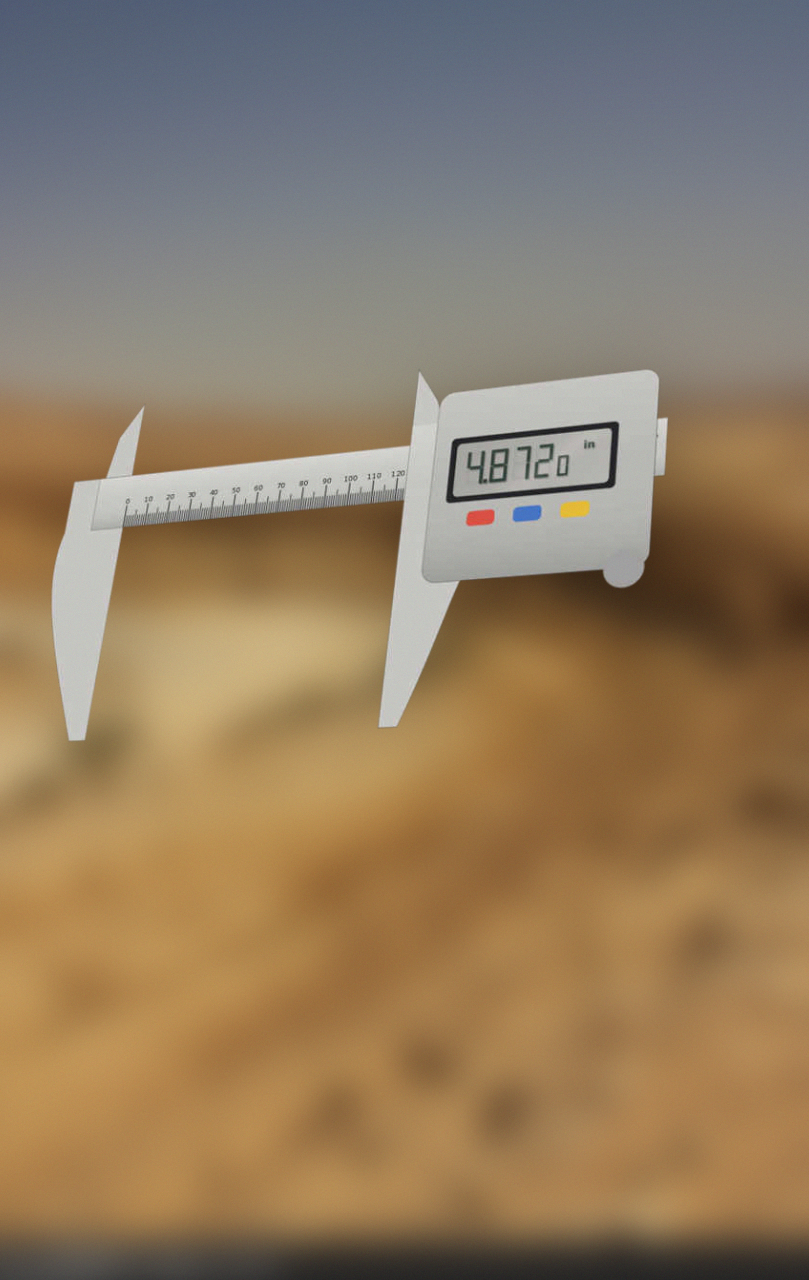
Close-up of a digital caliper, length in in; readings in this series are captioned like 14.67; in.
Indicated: 4.8720; in
